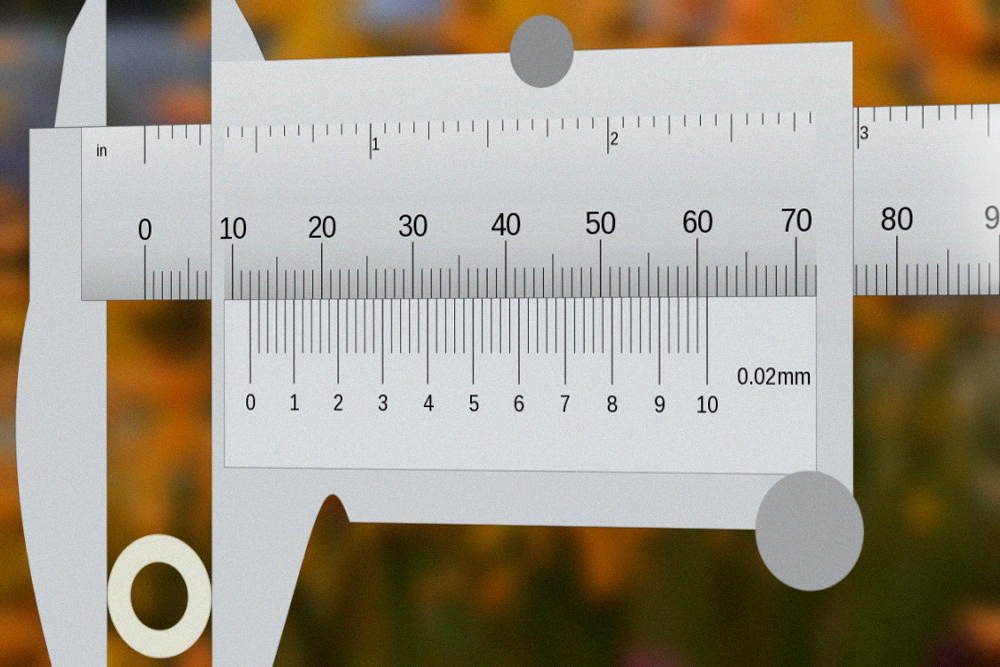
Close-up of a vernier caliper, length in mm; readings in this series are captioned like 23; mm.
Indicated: 12.0; mm
